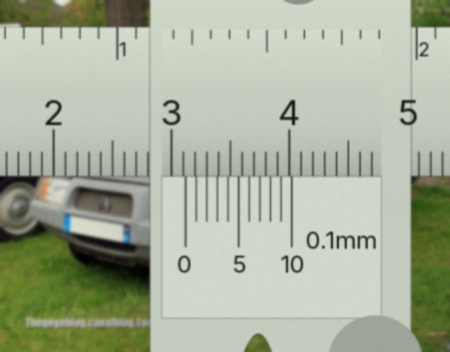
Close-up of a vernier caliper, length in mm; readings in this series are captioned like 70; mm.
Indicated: 31.2; mm
